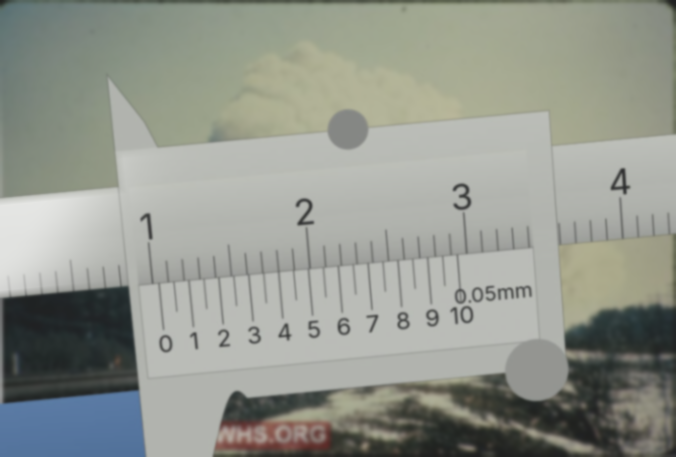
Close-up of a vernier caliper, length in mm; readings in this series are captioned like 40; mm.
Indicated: 10.4; mm
